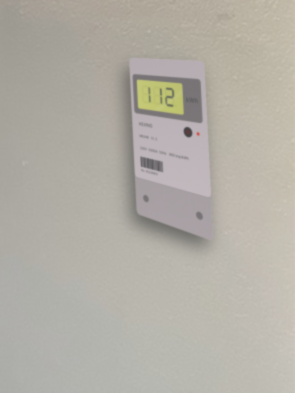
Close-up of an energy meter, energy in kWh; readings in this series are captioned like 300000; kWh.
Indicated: 112; kWh
